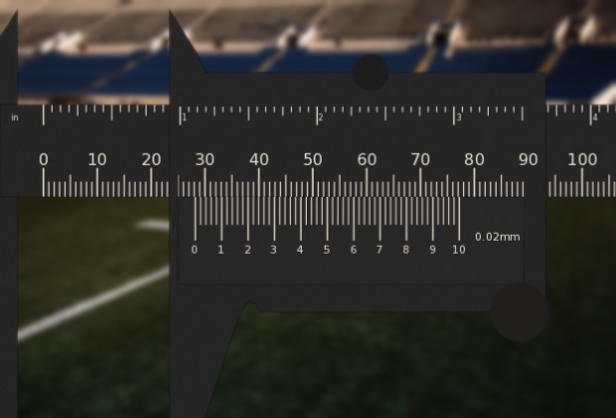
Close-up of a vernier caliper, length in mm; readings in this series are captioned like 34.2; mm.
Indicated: 28.2; mm
